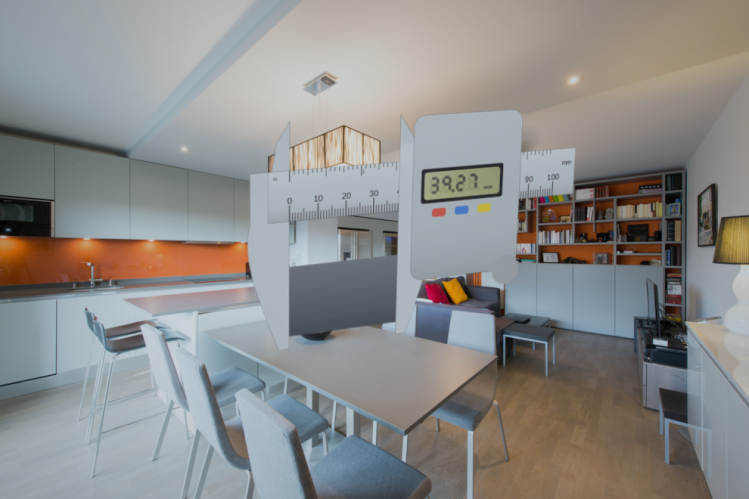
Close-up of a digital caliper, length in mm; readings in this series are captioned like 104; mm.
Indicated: 39.27; mm
